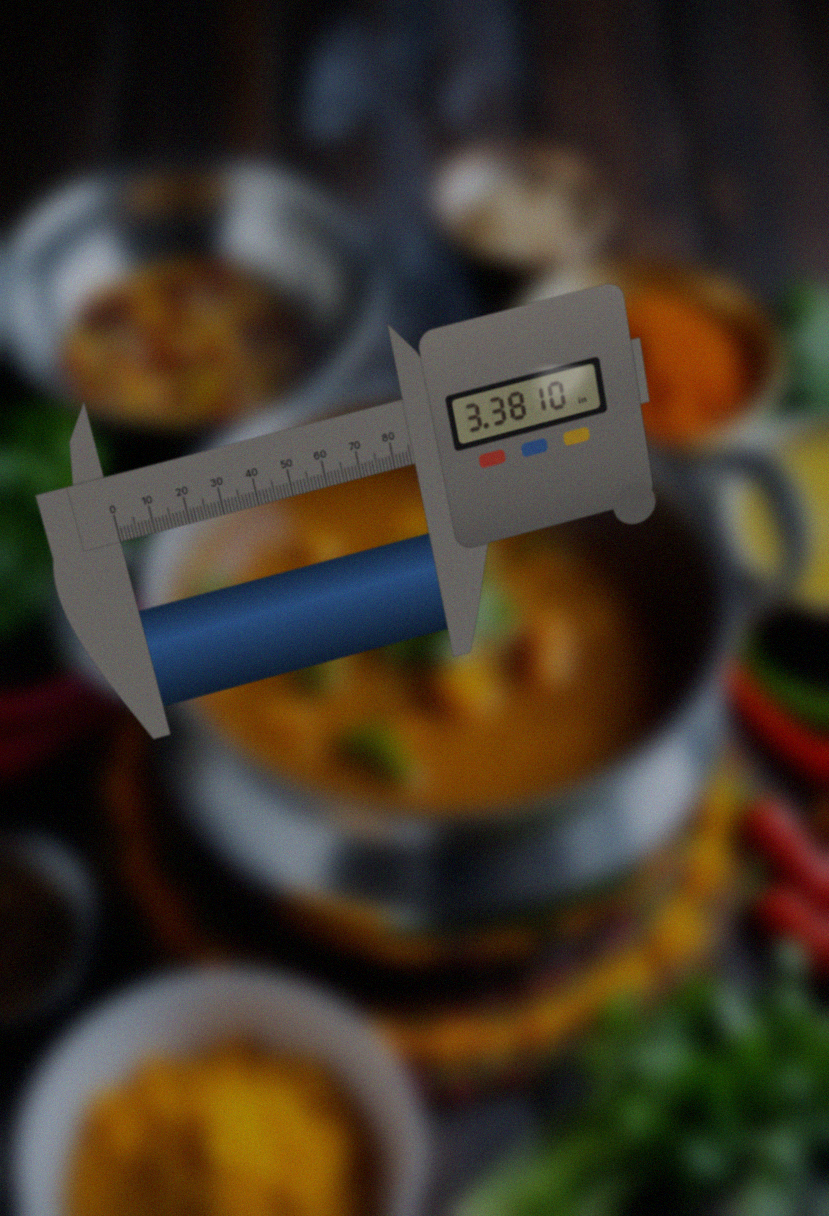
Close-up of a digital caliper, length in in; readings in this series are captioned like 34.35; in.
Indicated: 3.3810; in
